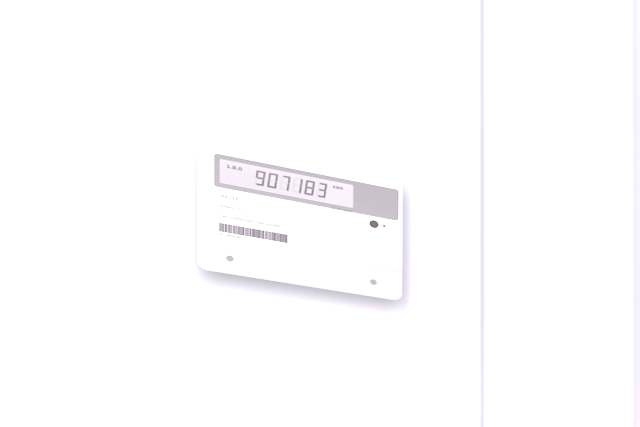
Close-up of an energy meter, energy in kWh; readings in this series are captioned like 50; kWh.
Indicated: 907183; kWh
